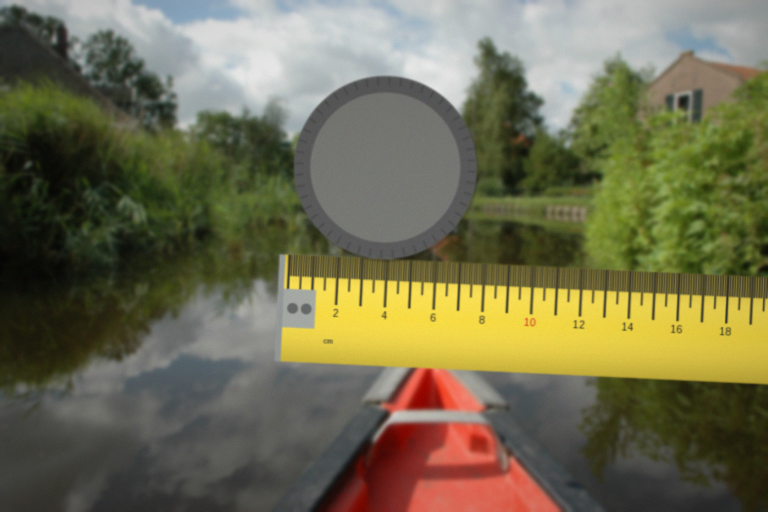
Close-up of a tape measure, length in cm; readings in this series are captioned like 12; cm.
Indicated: 7.5; cm
